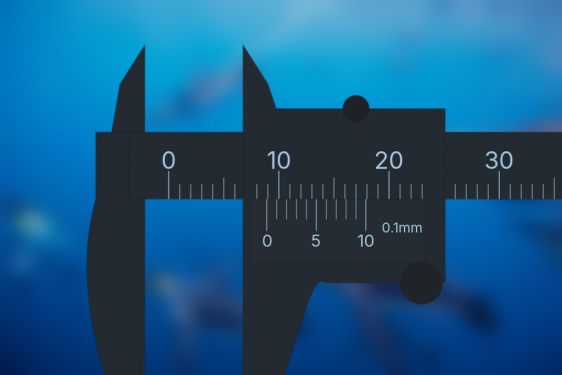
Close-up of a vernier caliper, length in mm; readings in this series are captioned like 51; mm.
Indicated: 8.9; mm
